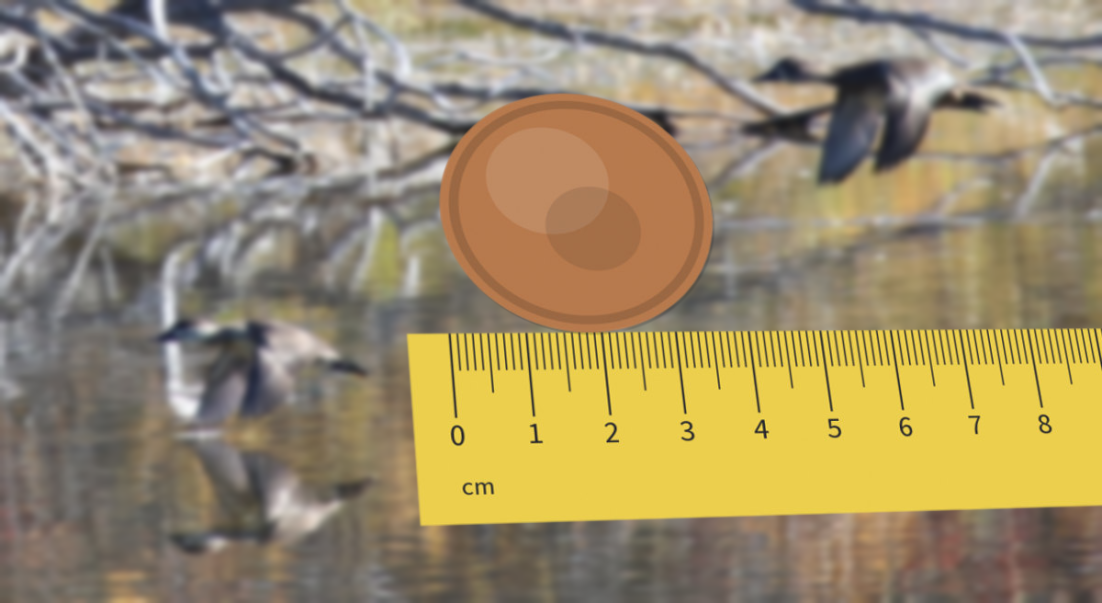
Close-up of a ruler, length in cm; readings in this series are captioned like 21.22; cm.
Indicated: 3.7; cm
